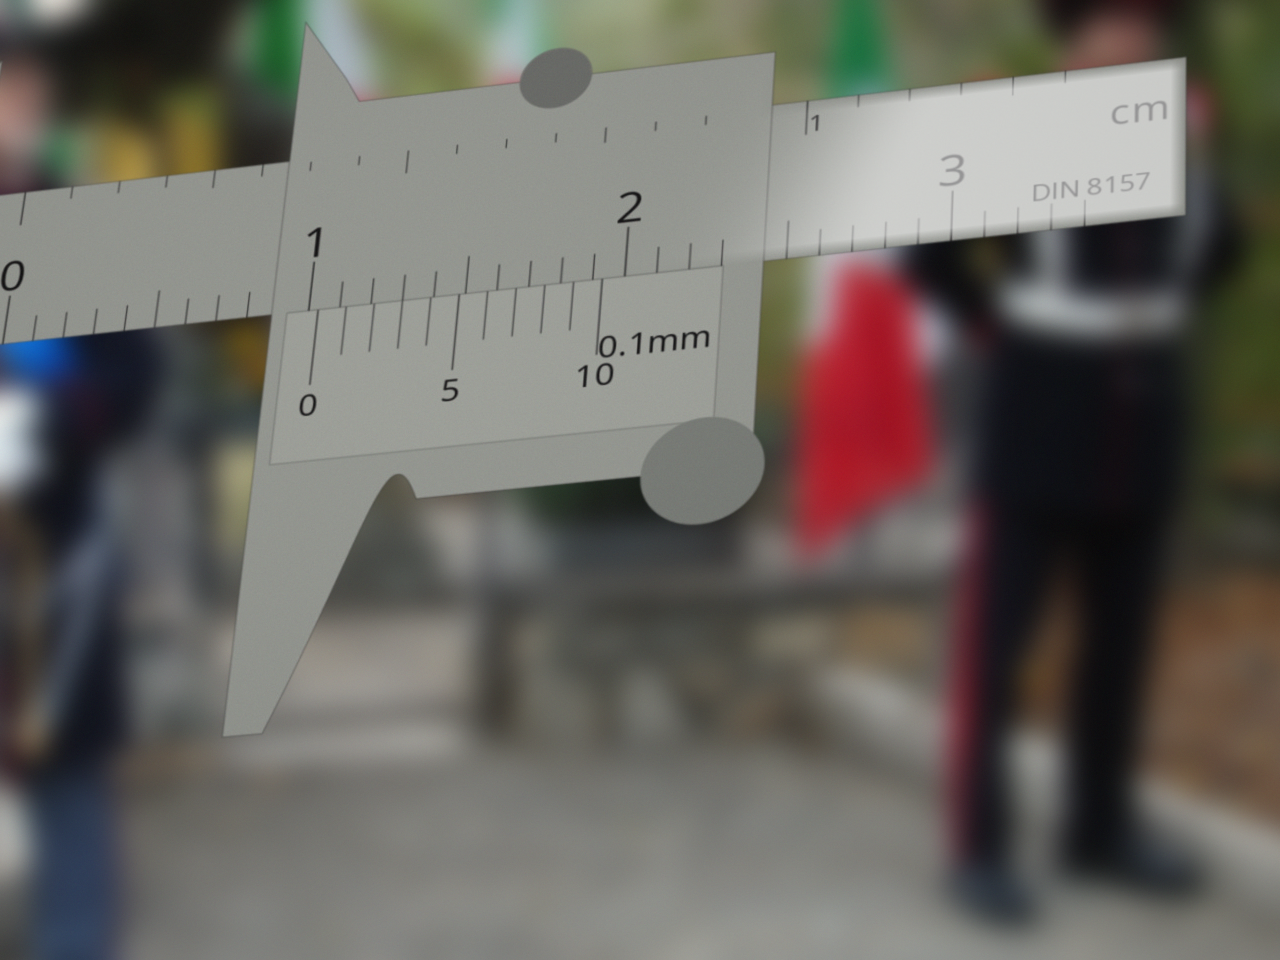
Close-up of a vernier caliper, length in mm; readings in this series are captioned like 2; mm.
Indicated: 10.3; mm
